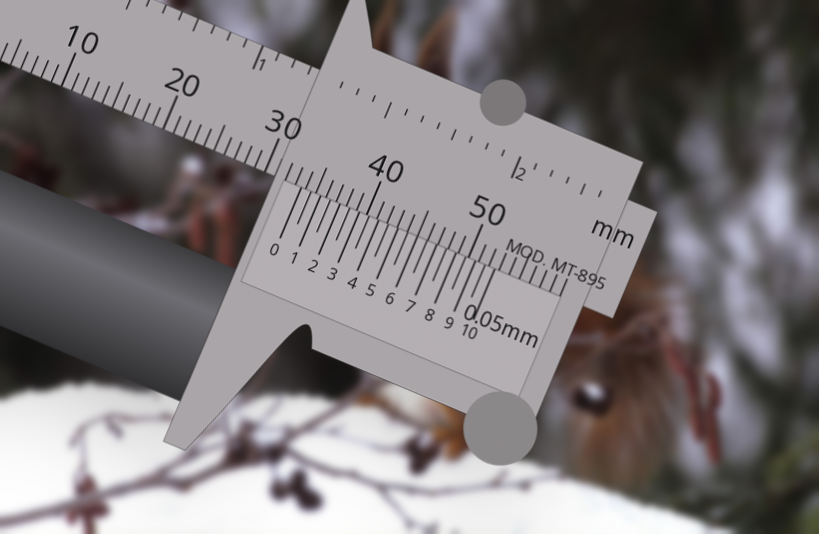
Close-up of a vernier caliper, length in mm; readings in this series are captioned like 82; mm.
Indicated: 33.6; mm
